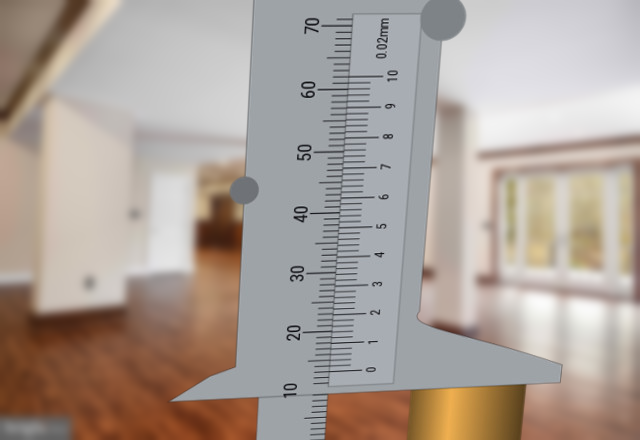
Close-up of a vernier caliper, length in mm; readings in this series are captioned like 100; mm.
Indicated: 13.0; mm
